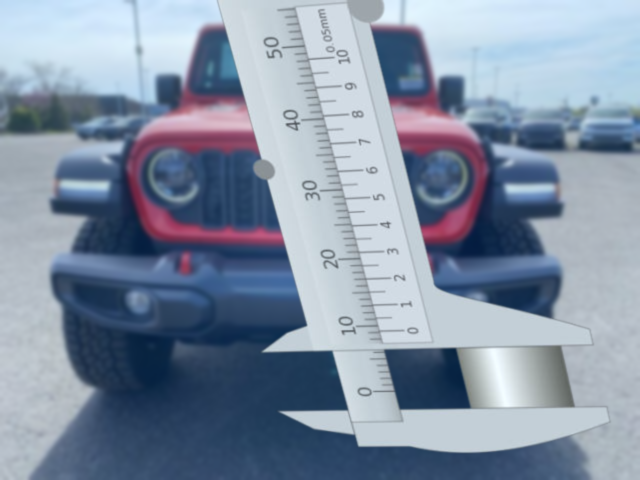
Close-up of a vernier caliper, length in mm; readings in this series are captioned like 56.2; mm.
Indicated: 9.2; mm
